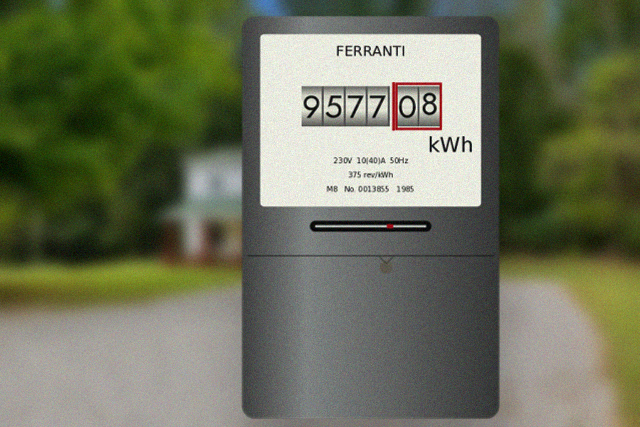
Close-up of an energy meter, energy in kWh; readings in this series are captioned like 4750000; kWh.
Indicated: 9577.08; kWh
